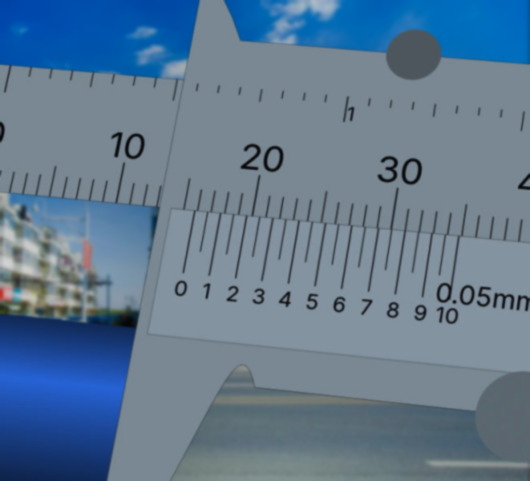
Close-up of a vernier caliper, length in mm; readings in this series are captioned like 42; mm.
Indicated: 15.8; mm
